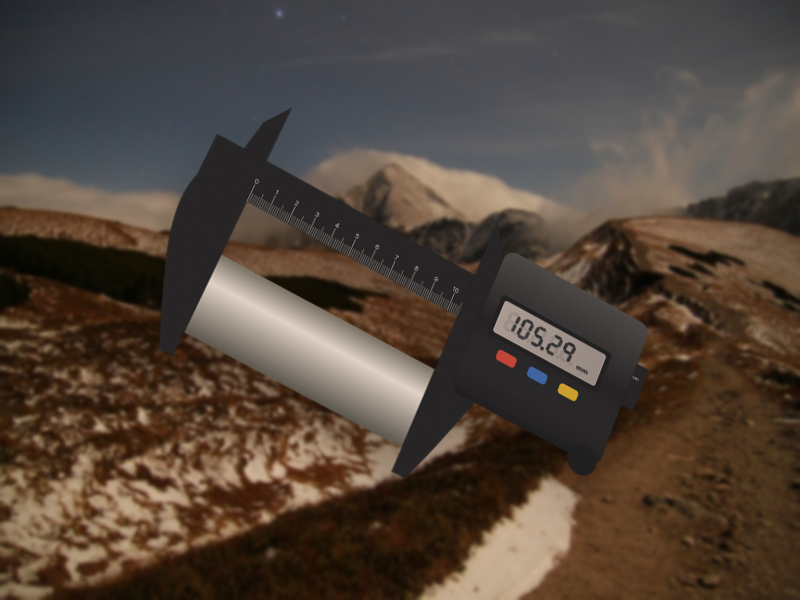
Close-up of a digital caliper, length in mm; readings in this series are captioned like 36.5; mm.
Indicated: 105.29; mm
